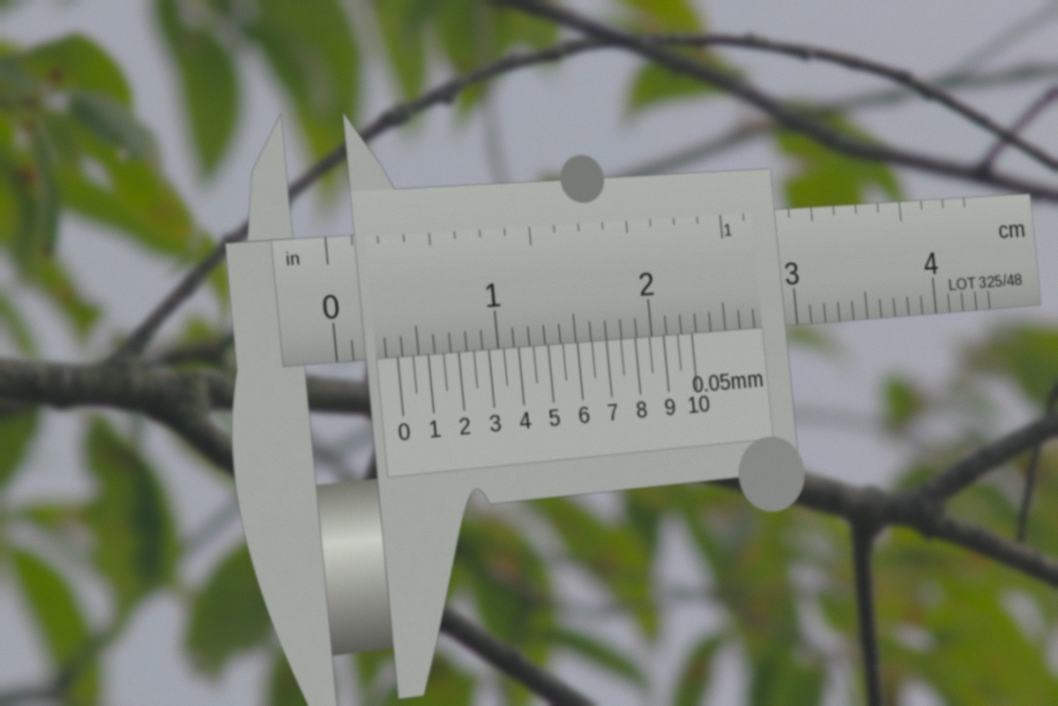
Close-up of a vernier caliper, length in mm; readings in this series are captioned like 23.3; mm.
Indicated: 3.7; mm
